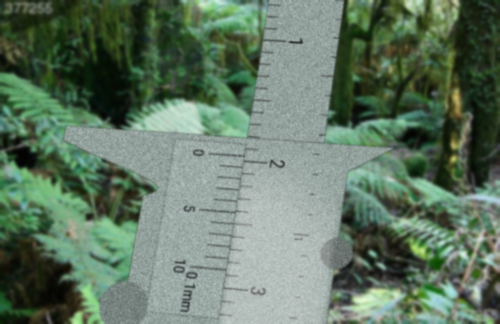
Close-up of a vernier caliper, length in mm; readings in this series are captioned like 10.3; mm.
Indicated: 19.6; mm
